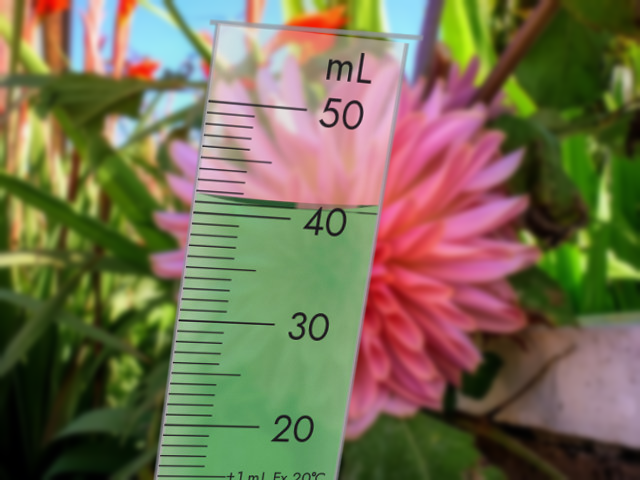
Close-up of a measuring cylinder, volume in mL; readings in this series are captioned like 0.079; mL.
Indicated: 41; mL
